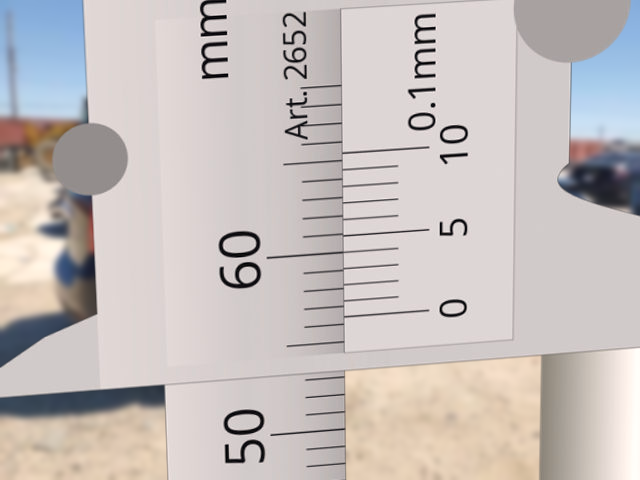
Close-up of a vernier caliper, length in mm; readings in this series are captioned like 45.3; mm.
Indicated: 56.4; mm
